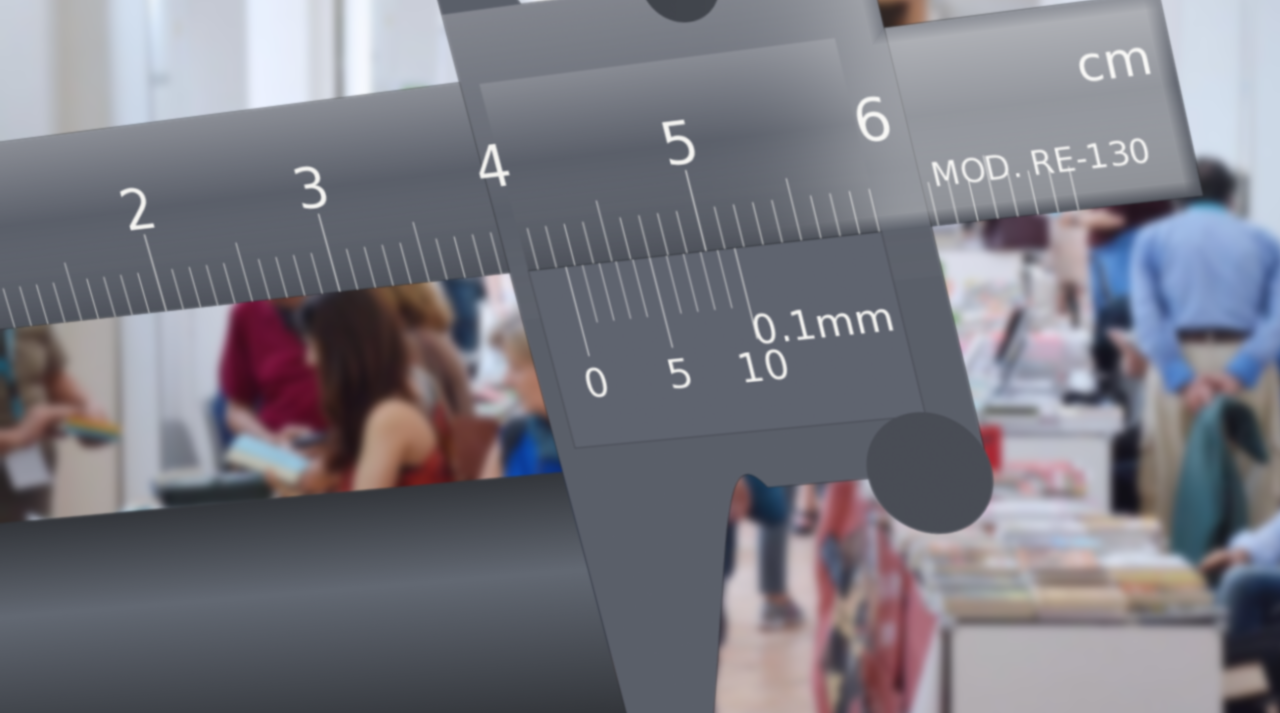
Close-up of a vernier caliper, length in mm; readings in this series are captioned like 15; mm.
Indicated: 42.5; mm
